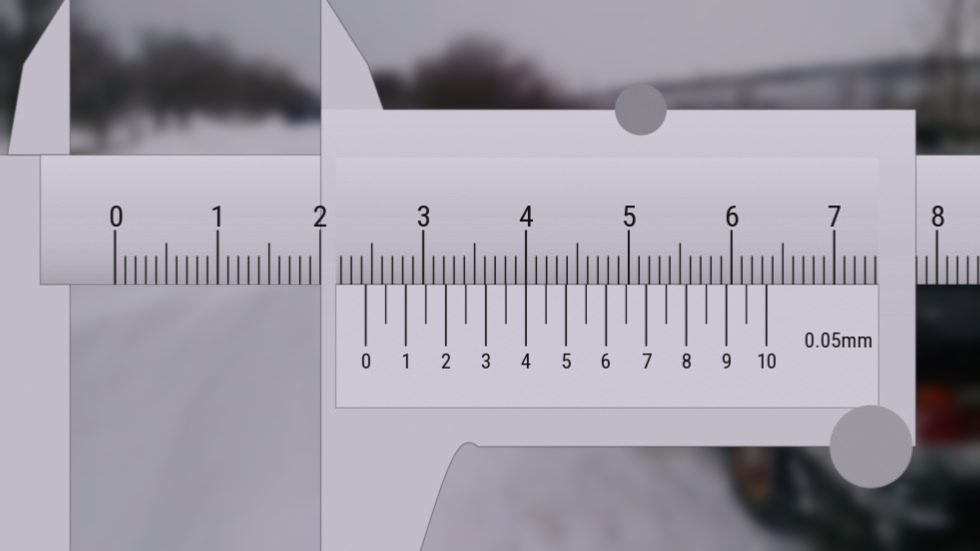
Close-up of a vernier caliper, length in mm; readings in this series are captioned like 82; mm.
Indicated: 24.4; mm
